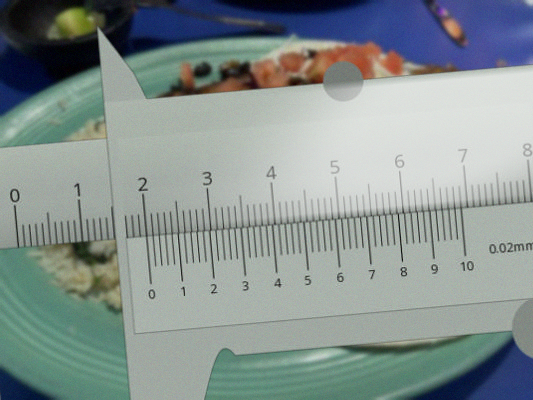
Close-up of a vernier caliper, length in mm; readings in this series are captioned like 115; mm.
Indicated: 20.0; mm
